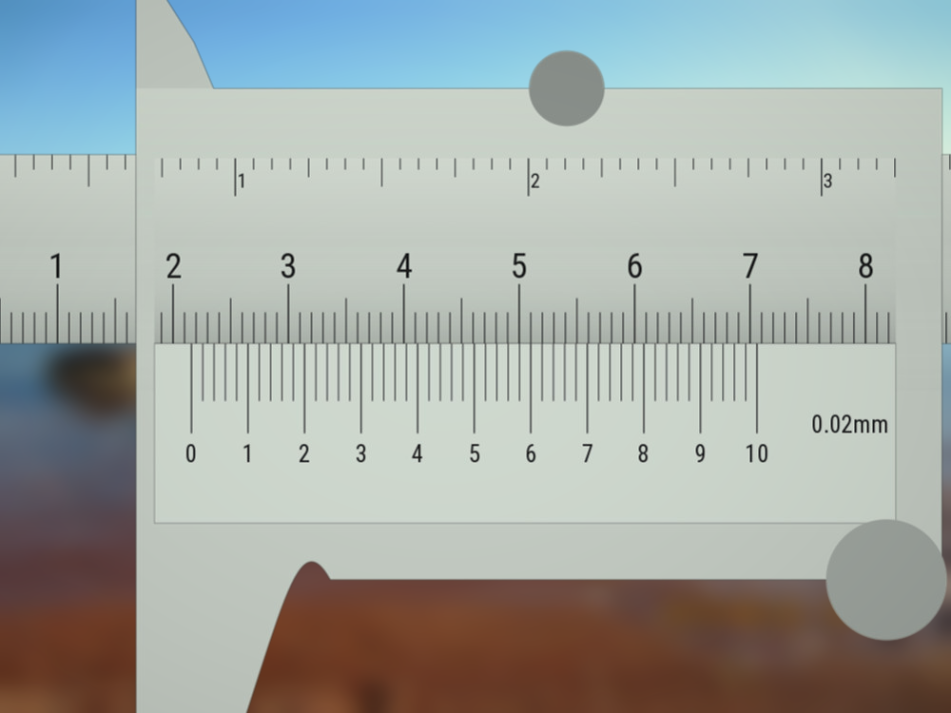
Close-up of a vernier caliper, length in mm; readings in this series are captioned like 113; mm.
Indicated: 21.6; mm
